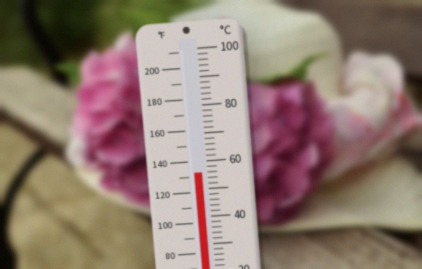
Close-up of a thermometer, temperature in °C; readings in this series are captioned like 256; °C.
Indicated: 56; °C
